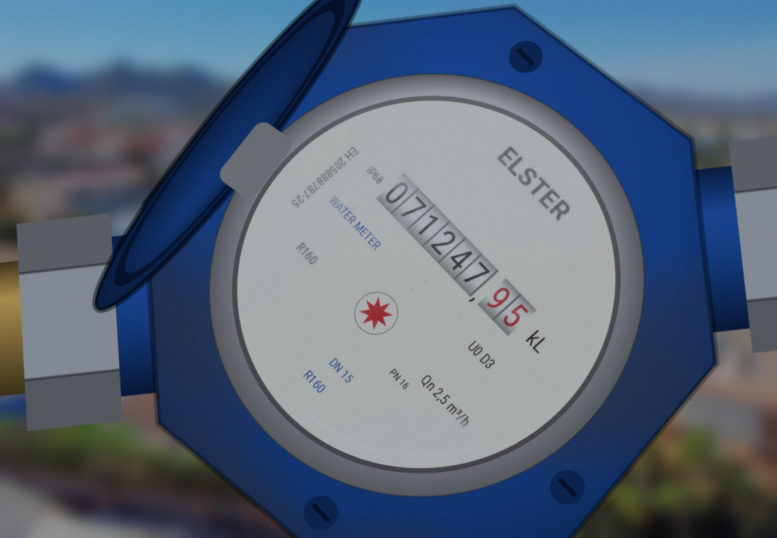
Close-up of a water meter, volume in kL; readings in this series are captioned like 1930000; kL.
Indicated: 71247.95; kL
